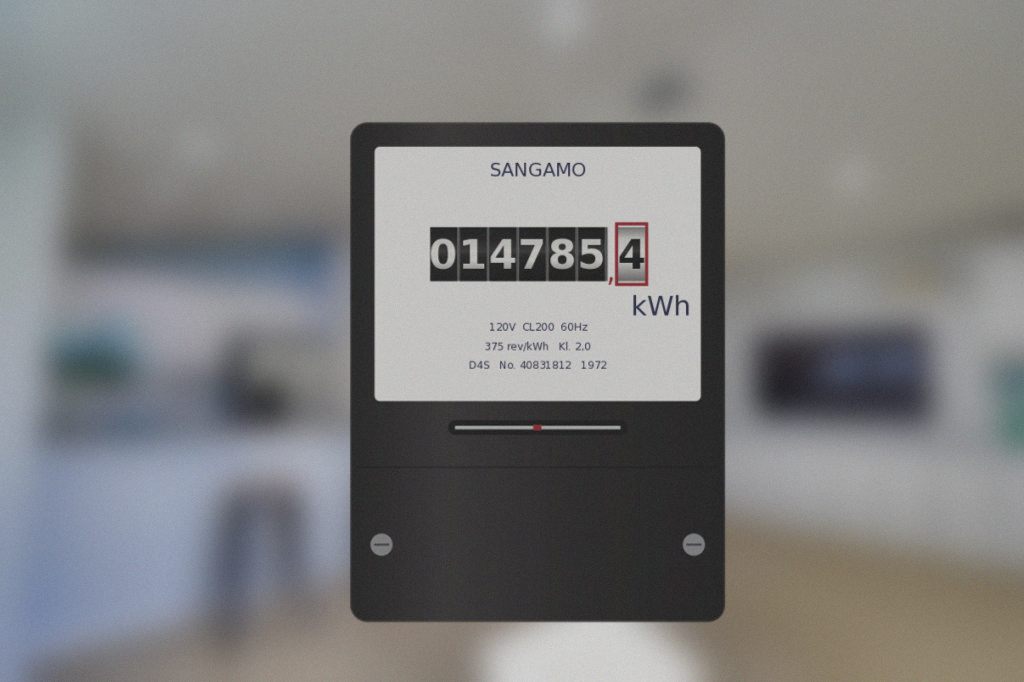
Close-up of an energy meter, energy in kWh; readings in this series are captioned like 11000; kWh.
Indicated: 14785.4; kWh
